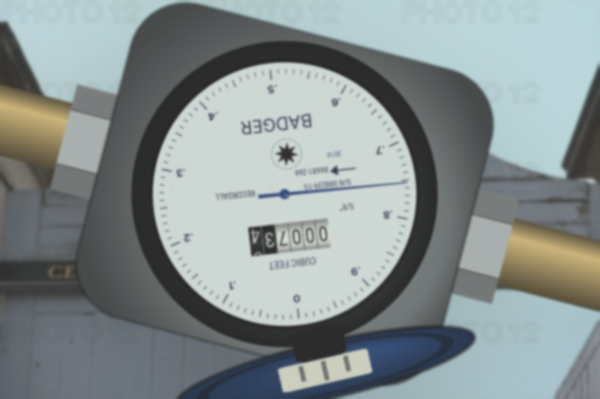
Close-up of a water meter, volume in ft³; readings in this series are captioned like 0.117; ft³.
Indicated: 733.75; ft³
